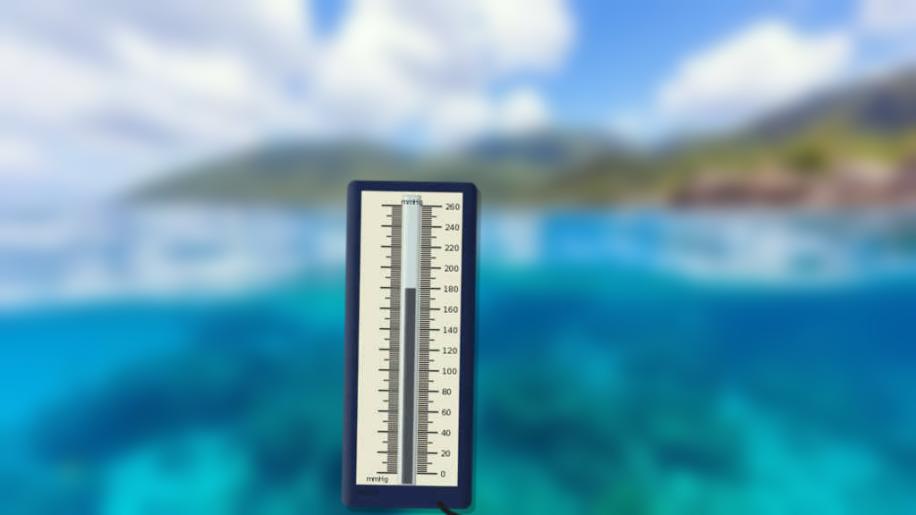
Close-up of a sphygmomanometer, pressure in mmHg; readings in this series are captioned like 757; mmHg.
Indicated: 180; mmHg
